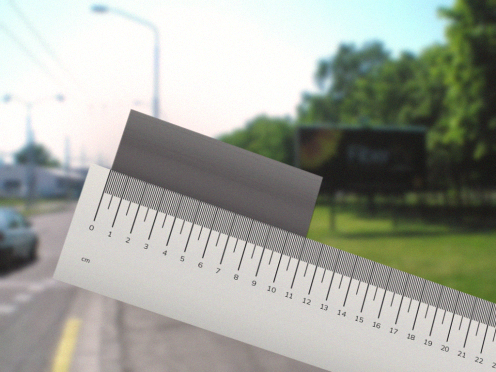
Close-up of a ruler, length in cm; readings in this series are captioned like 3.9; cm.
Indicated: 11; cm
